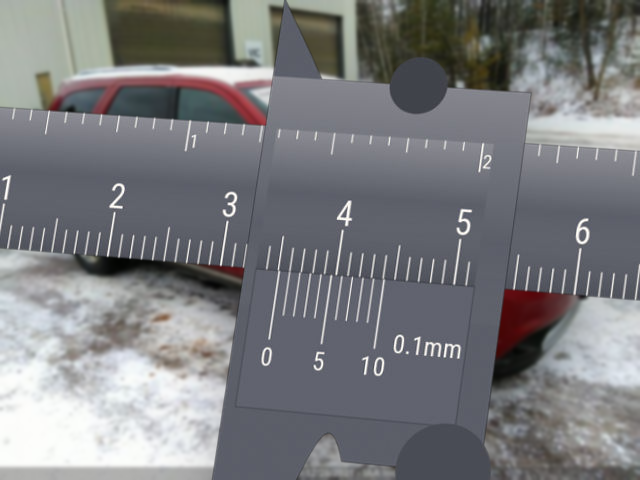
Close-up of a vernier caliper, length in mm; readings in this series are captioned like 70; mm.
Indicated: 35.1; mm
